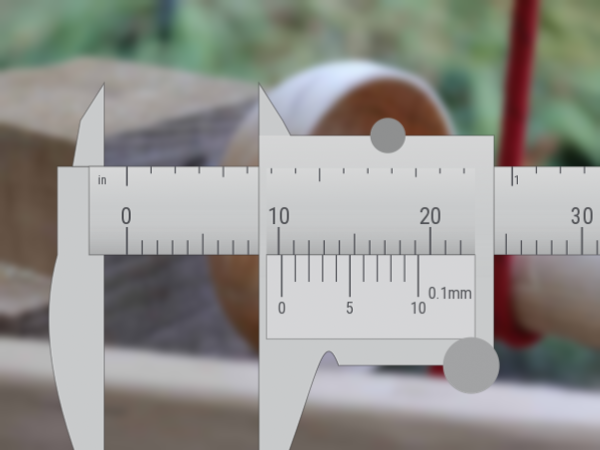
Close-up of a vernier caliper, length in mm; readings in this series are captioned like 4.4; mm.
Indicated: 10.2; mm
